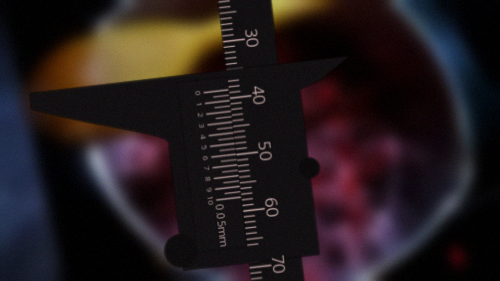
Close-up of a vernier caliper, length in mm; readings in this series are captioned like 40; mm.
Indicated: 38.5; mm
